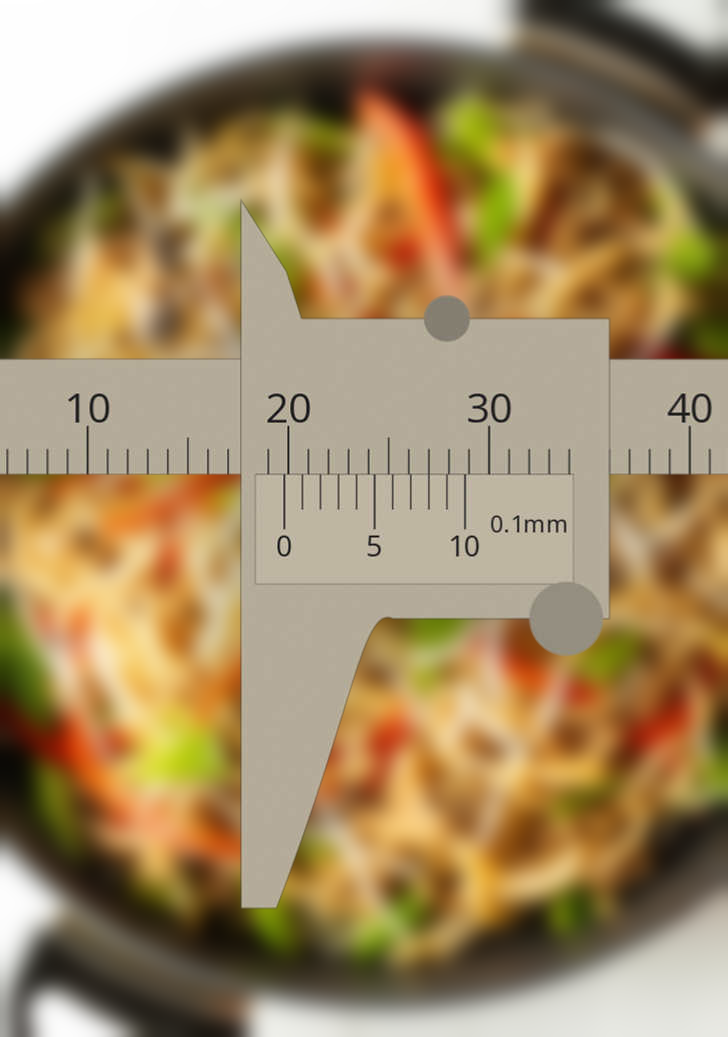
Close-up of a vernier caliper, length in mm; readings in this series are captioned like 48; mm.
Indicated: 19.8; mm
